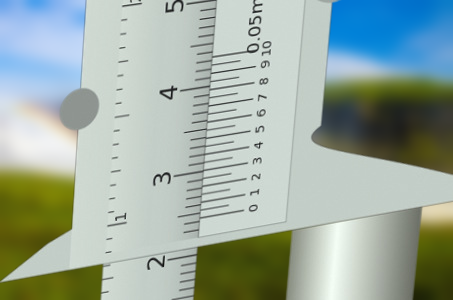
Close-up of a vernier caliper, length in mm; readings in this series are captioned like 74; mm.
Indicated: 24.4; mm
